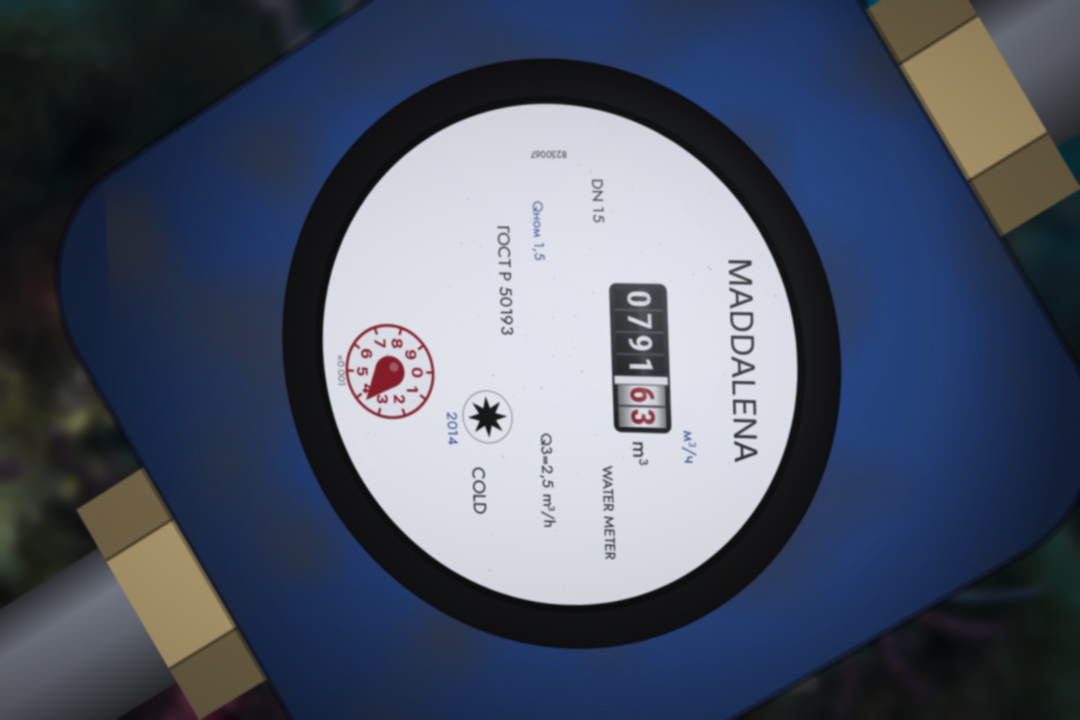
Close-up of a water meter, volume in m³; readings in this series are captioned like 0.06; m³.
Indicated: 791.633; m³
